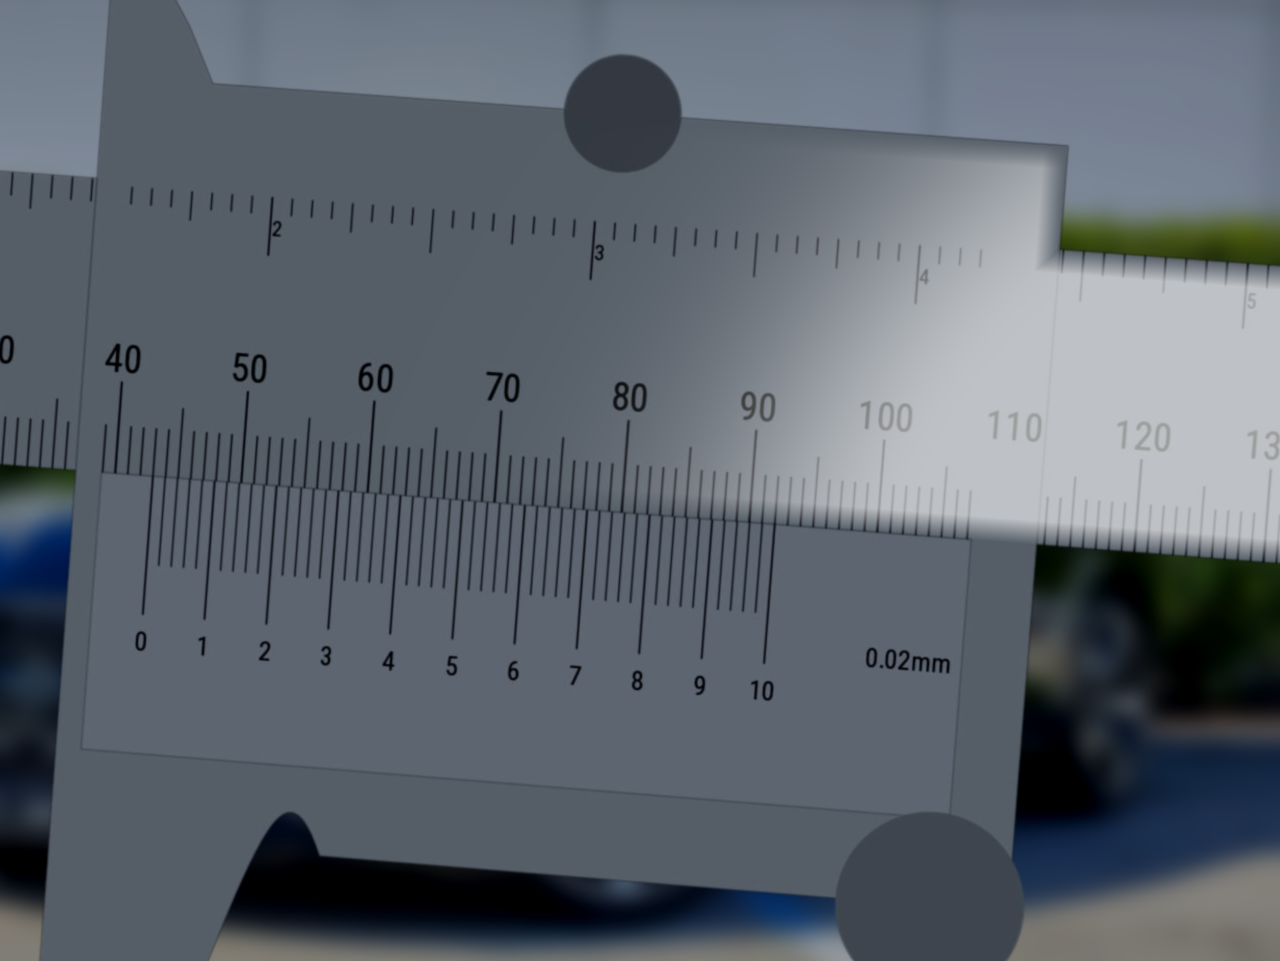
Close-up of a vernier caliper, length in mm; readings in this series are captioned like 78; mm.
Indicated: 43.0; mm
